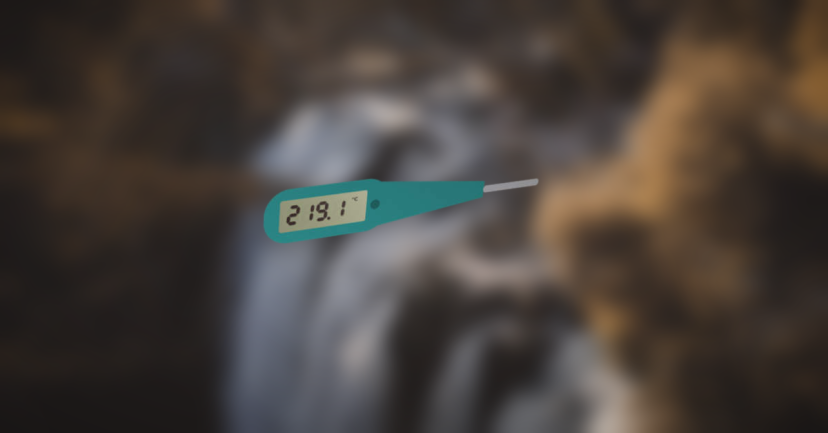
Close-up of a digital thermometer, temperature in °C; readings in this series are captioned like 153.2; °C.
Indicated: 219.1; °C
